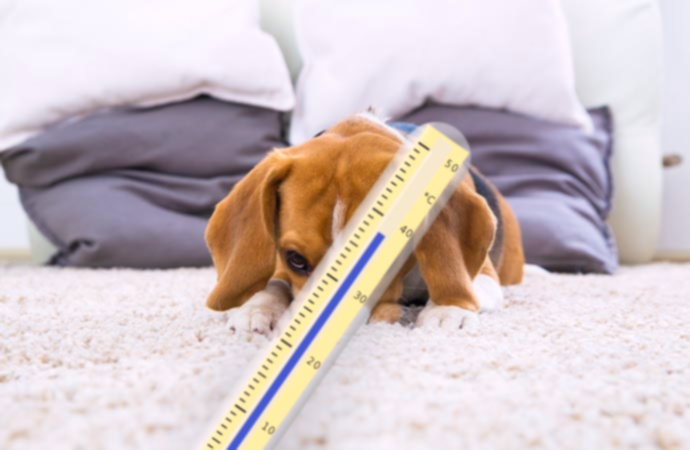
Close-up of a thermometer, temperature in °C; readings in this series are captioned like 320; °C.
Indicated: 38; °C
